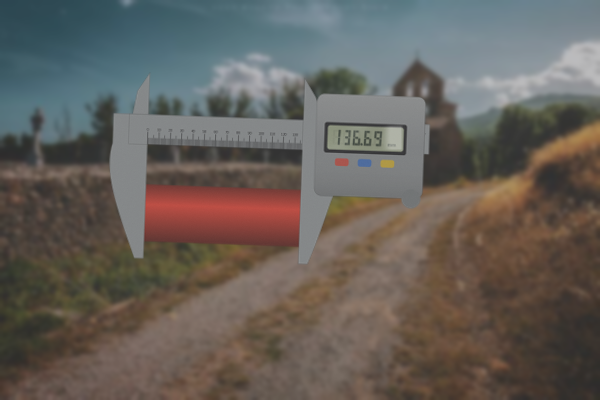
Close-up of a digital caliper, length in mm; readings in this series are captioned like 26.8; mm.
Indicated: 136.69; mm
